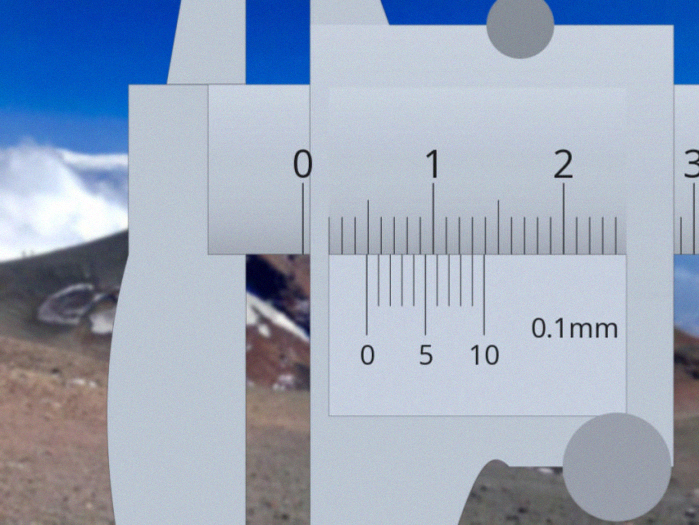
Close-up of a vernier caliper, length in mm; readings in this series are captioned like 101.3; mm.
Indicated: 4.9; mm
